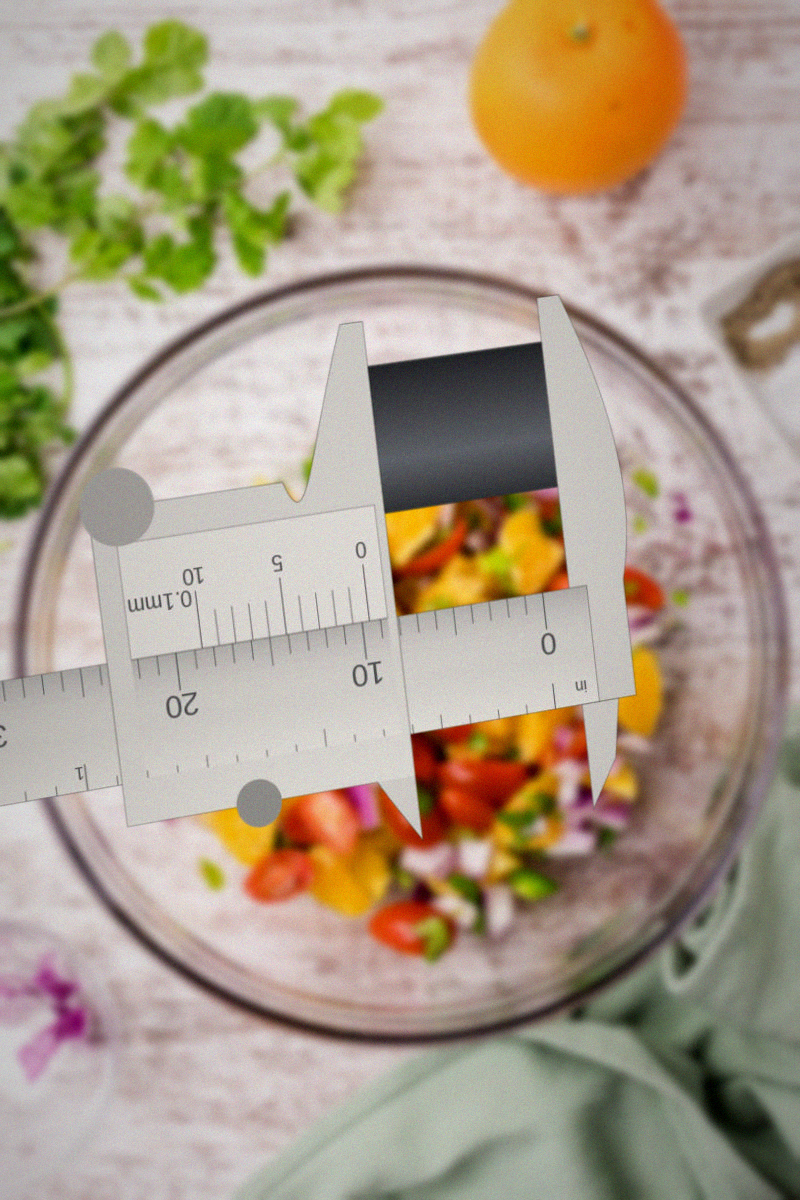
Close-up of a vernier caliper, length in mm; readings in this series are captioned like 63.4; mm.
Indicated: 9.6; mm
